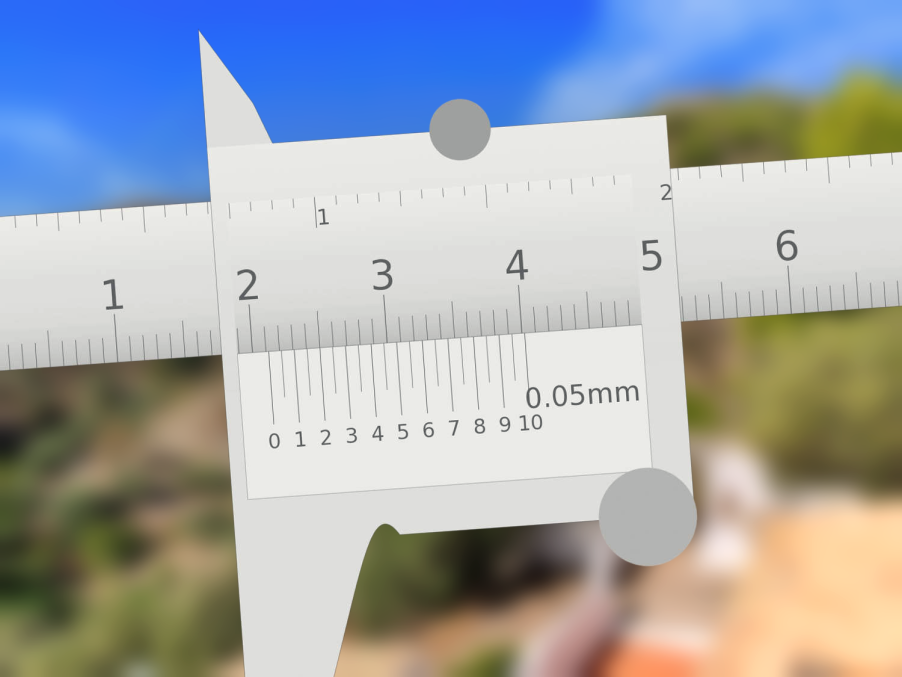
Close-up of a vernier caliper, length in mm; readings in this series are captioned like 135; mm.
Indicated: 21.2; mm
